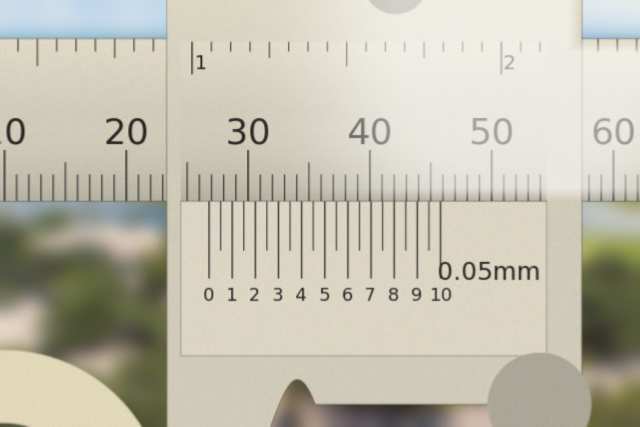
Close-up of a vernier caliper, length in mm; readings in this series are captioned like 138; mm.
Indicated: 26.8; mm
